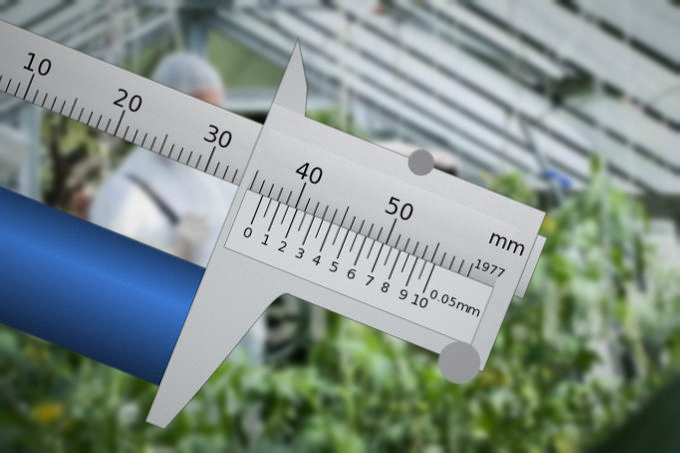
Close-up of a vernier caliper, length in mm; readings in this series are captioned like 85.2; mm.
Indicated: 36.4; mm
